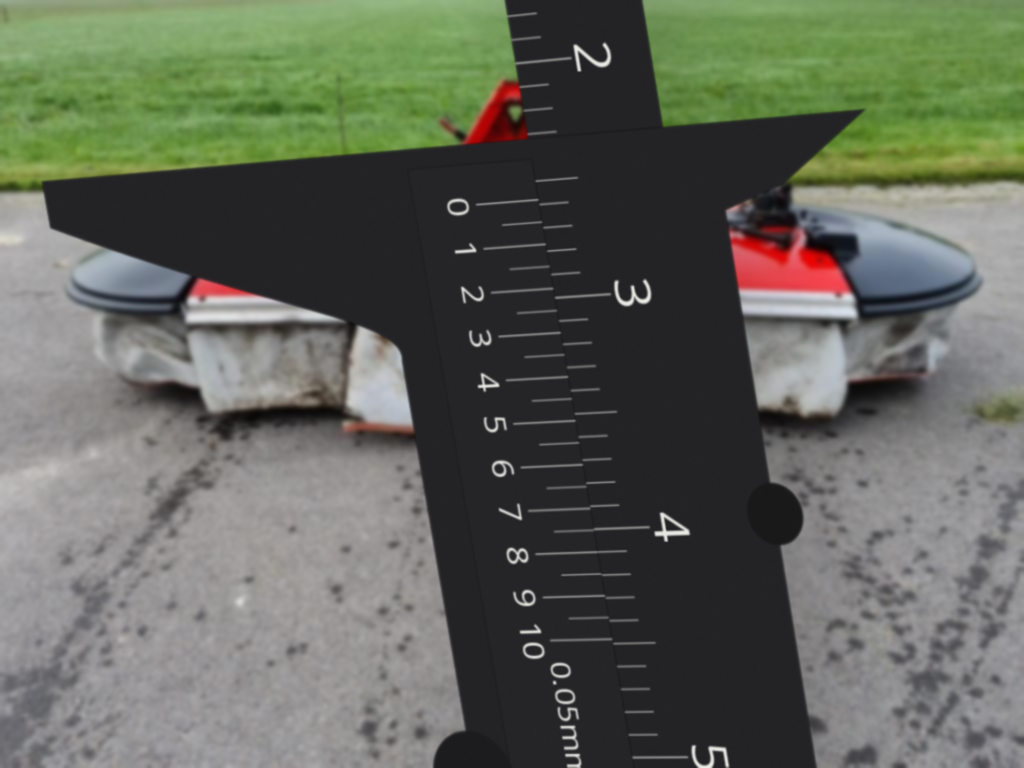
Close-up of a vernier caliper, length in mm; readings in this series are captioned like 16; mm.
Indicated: 25.8; mm
